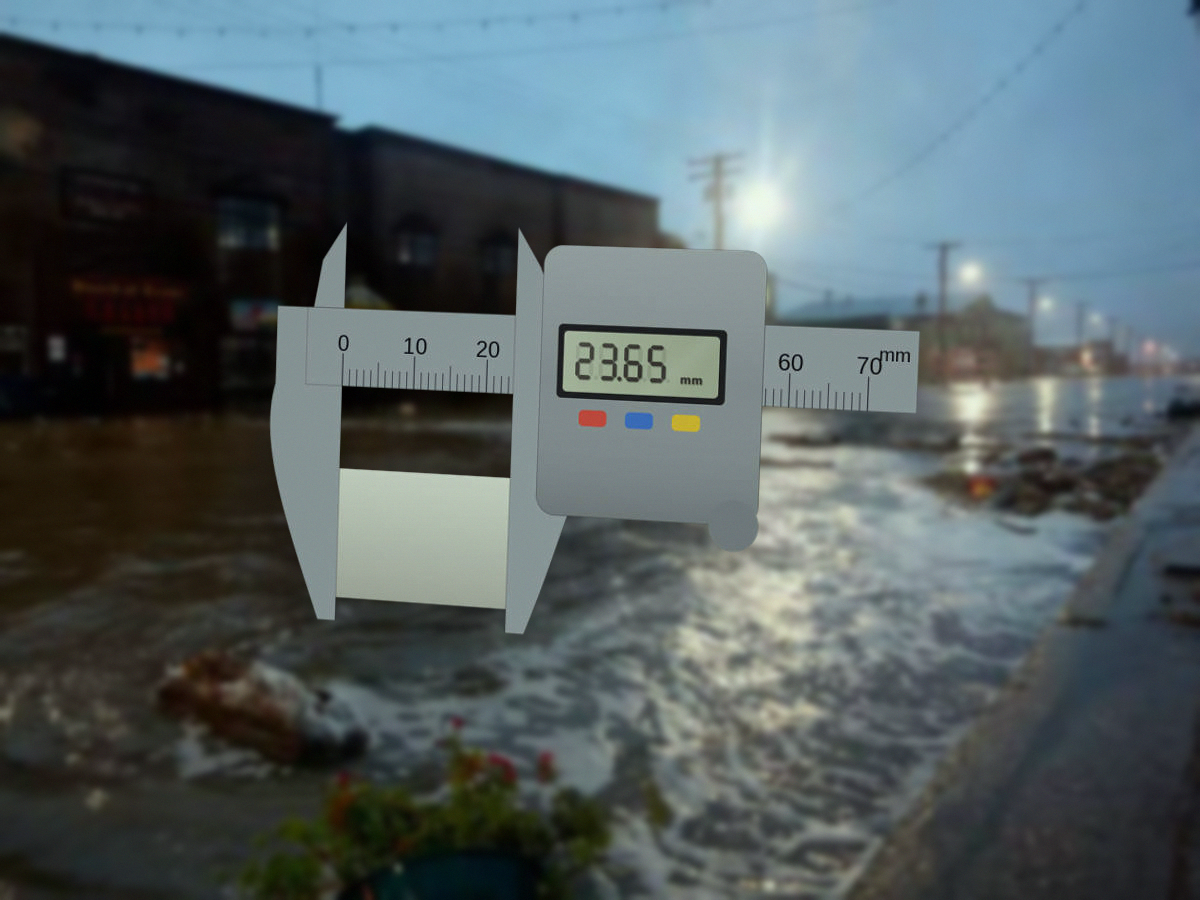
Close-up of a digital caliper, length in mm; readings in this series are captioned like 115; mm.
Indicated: 23.65; mm
